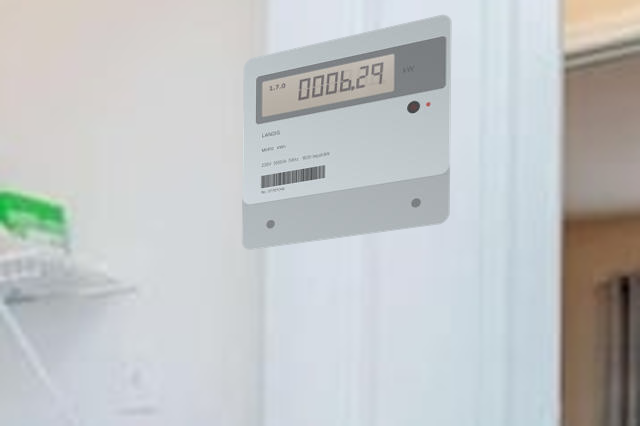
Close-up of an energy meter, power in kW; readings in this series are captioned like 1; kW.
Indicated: 6.29; kW
